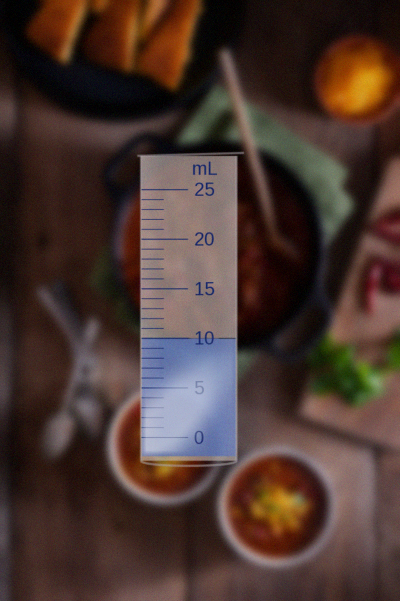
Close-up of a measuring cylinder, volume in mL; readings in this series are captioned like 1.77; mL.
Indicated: 10; mL
